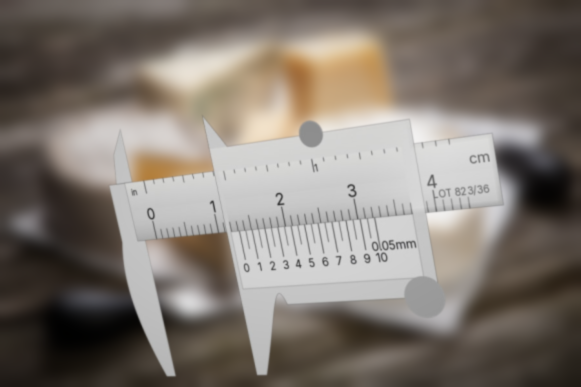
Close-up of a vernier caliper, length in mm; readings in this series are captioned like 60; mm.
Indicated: 13.2; mm
